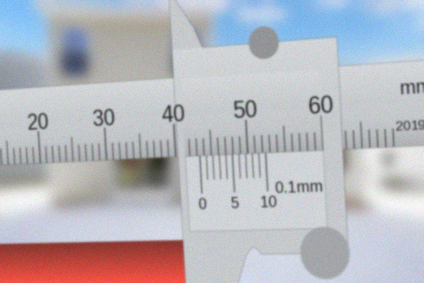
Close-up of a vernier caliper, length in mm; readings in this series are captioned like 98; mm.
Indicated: 43.4; mm
